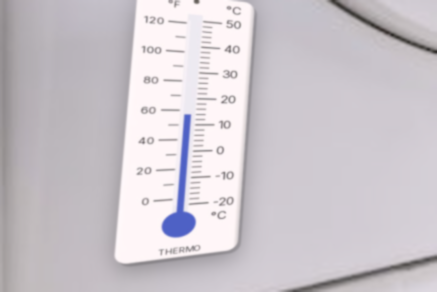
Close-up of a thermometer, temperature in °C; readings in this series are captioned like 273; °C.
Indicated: 14; °C
